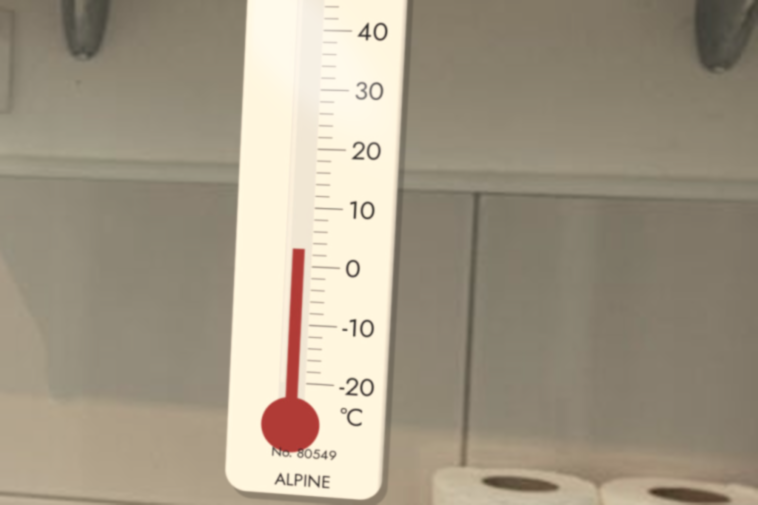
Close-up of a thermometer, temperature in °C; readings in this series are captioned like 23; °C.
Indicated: 3; °C
